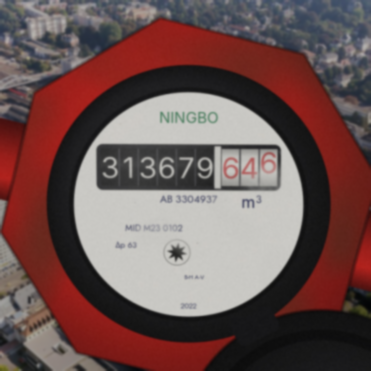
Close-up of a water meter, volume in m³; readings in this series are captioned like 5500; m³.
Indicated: 313679.646; m³
